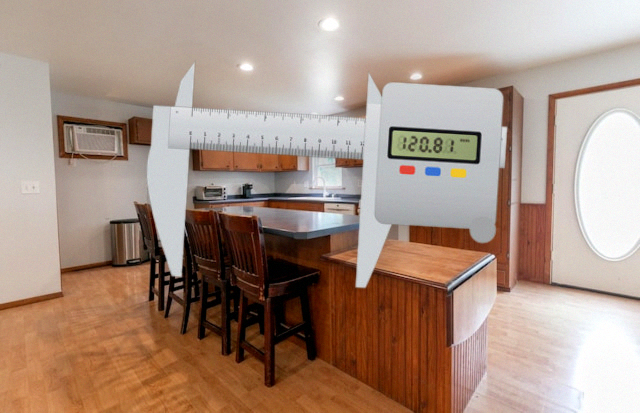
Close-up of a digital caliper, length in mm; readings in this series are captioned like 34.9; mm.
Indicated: 120.81; mm
